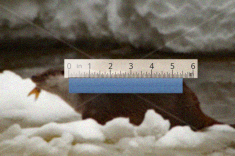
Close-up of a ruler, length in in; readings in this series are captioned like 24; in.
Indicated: 5.5; in
